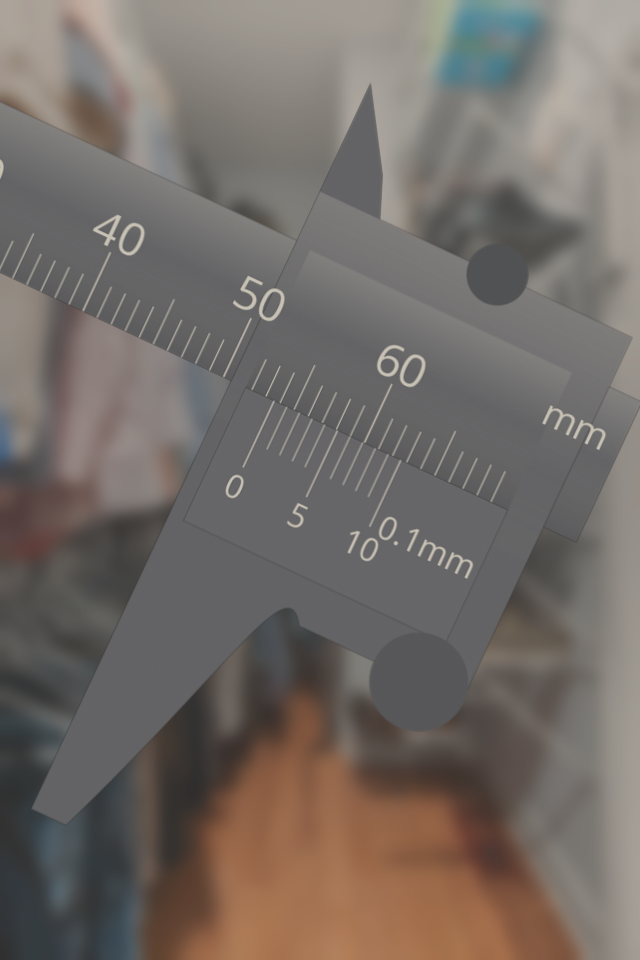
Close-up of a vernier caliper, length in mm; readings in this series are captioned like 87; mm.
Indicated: 53.6; mm
